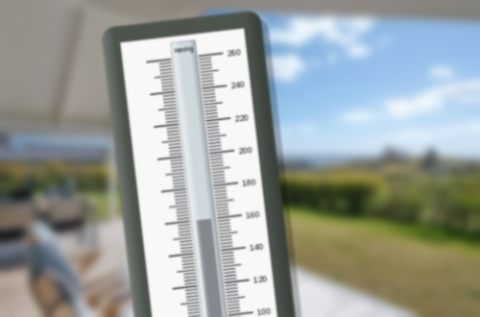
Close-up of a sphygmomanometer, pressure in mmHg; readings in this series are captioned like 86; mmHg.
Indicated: 160; mmHg
